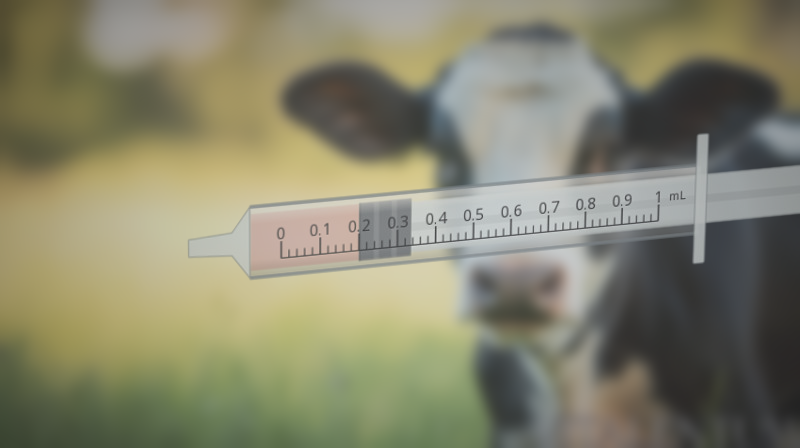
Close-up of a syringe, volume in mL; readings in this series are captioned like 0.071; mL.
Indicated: 0.2; mL
